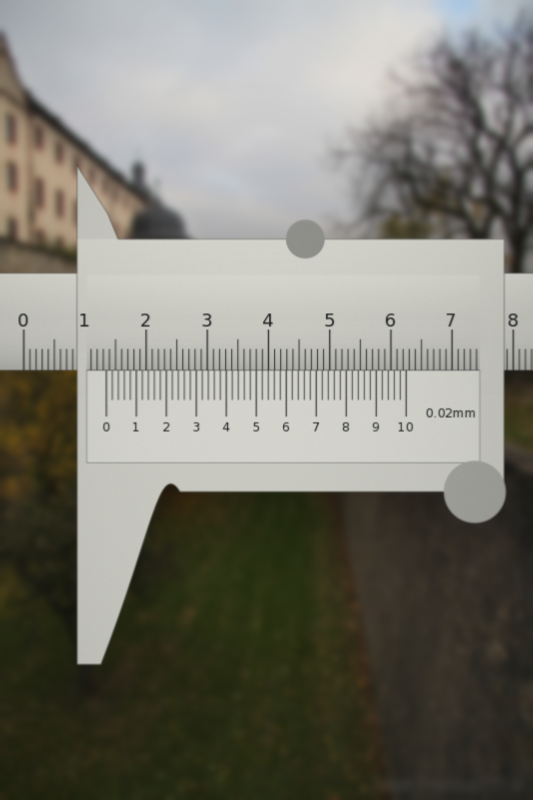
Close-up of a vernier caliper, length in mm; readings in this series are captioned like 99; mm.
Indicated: 13.5; mm
